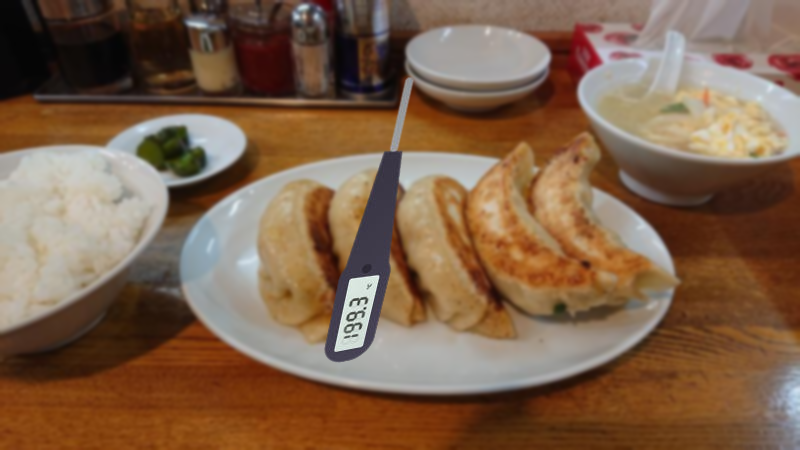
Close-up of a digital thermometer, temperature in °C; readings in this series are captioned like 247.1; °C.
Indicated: 199.3; °C
